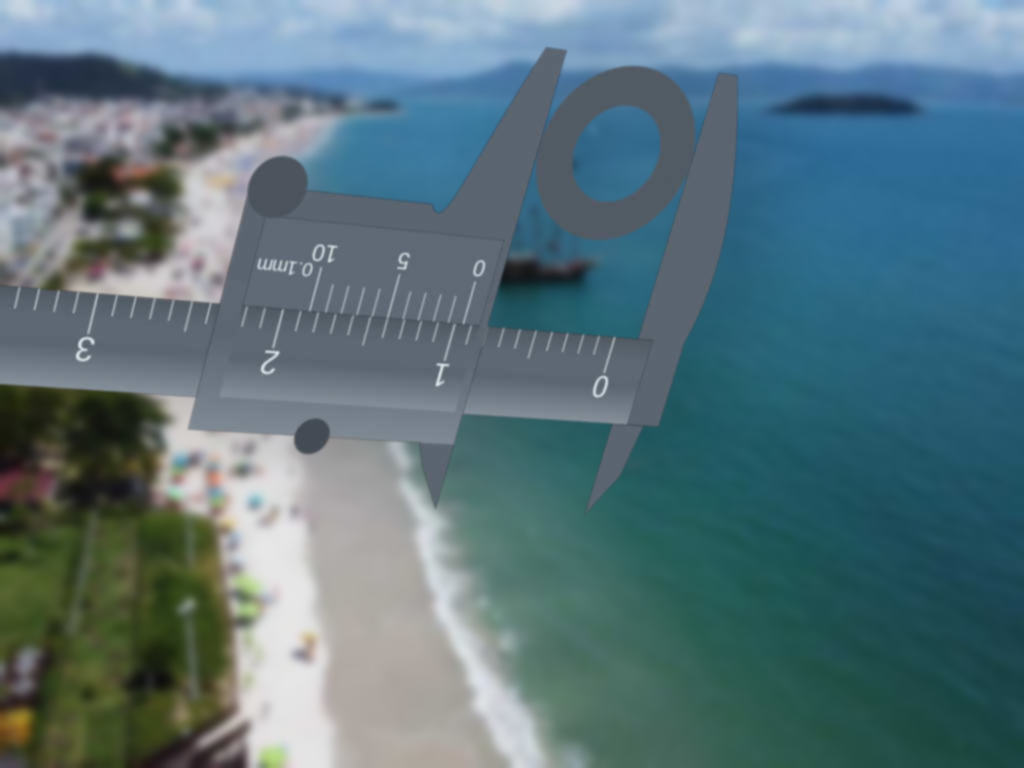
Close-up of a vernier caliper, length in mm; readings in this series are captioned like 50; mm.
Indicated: 9.5; mm
